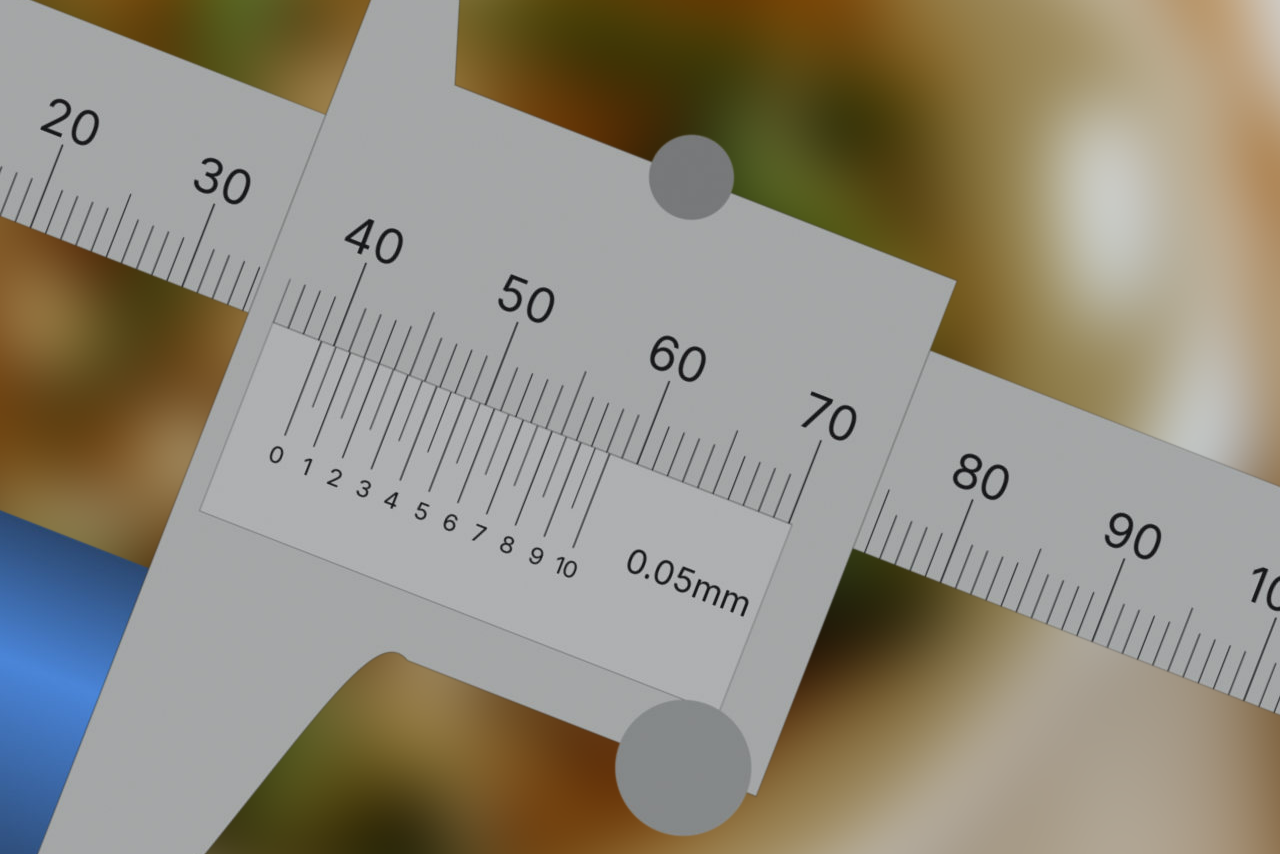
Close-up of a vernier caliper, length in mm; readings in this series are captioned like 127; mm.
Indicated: 39.2; mm
